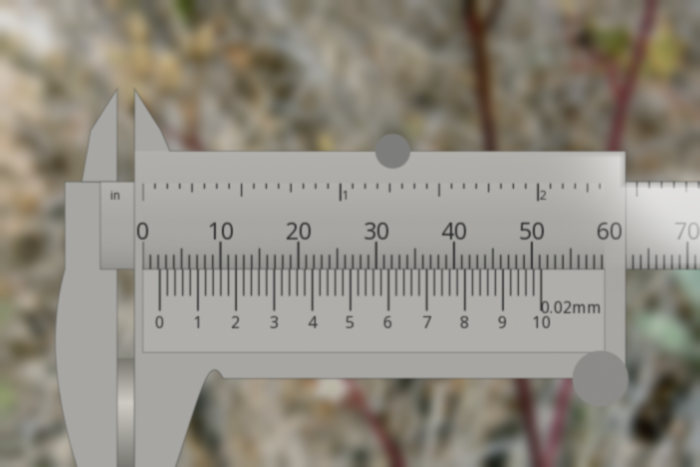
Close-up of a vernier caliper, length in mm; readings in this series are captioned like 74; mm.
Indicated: 2.2; mm
